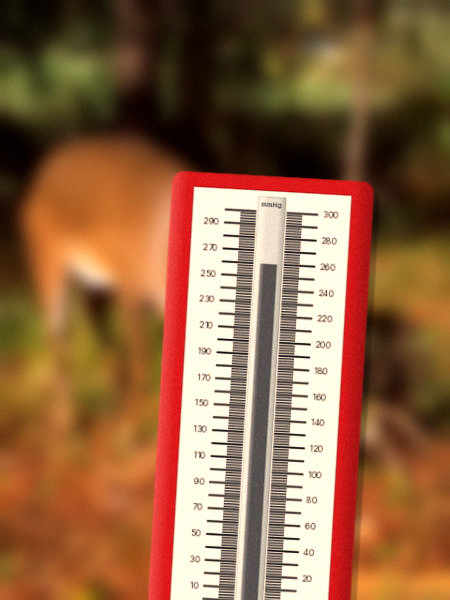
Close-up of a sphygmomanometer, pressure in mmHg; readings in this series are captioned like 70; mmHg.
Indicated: 260; mmHg
